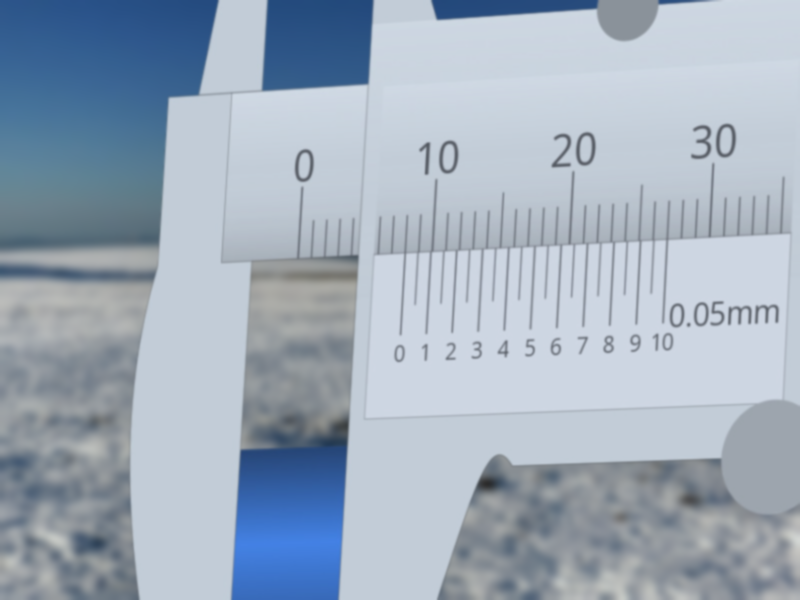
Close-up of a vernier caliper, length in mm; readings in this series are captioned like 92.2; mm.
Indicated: 8.0; mm
